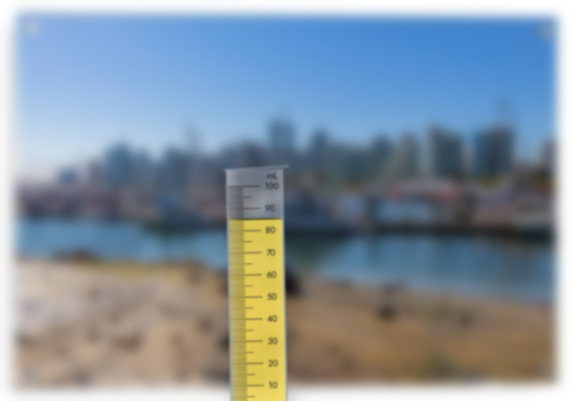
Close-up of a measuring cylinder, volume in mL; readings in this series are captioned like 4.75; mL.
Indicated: 85; mL
